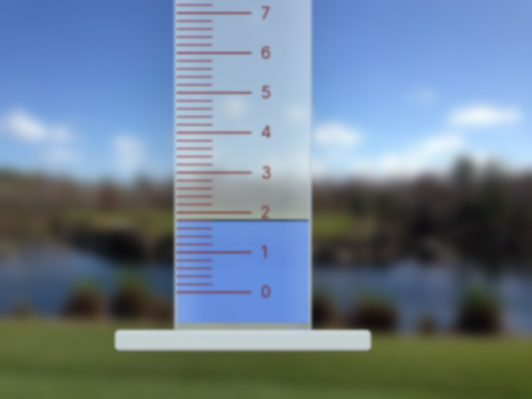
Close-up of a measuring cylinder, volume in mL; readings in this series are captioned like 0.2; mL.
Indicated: 1.8; mL
